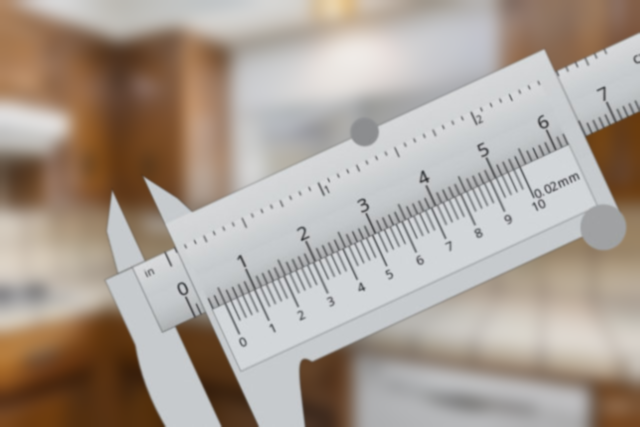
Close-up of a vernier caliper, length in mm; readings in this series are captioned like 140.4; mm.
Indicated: 5.0; mm
